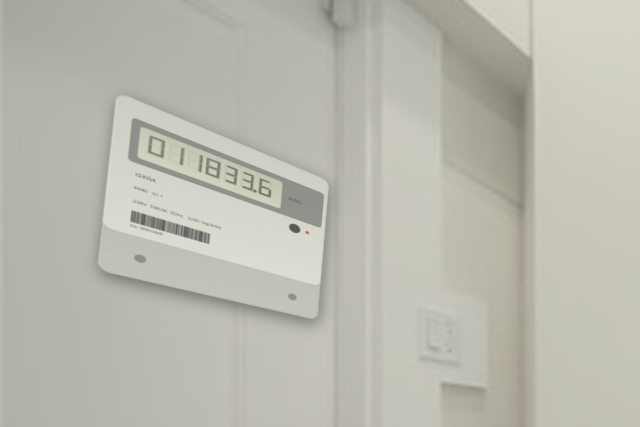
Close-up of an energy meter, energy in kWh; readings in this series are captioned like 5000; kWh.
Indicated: 11833.6; kWh
